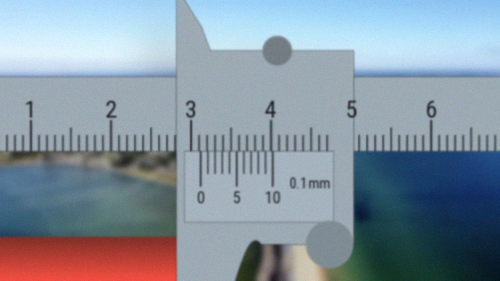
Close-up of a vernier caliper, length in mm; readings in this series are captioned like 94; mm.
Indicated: 31.2; mm
